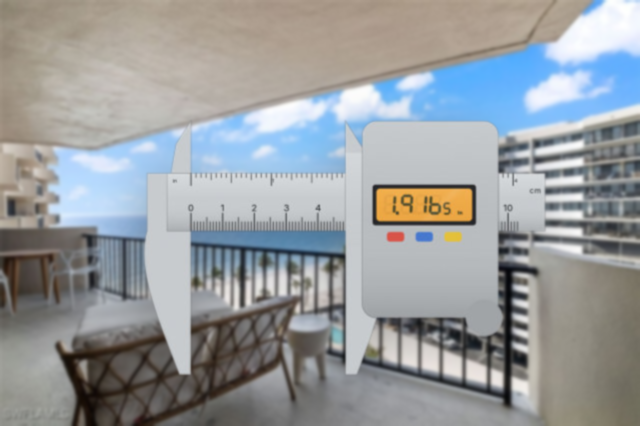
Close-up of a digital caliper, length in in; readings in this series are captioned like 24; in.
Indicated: 1.9165; in
